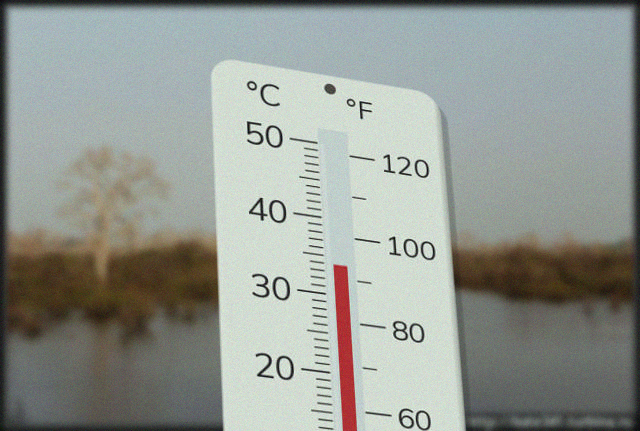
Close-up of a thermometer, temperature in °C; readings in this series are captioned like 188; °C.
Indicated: 34; °C
